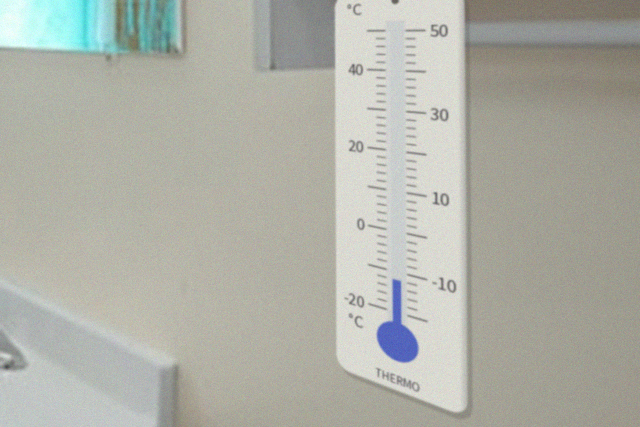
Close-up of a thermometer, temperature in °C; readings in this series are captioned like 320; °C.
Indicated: -12; °C
